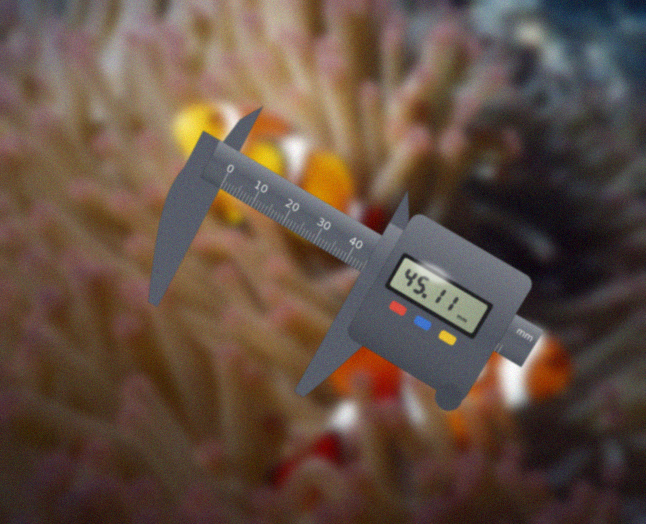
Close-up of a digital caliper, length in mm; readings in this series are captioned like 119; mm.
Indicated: 45.11; mm
